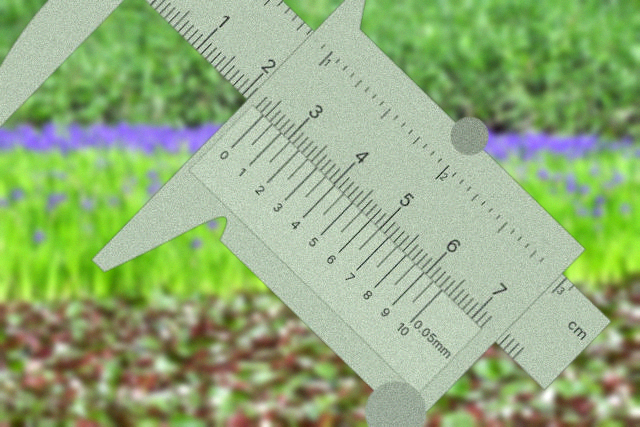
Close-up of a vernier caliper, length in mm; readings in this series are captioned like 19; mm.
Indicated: 24.6; mm
